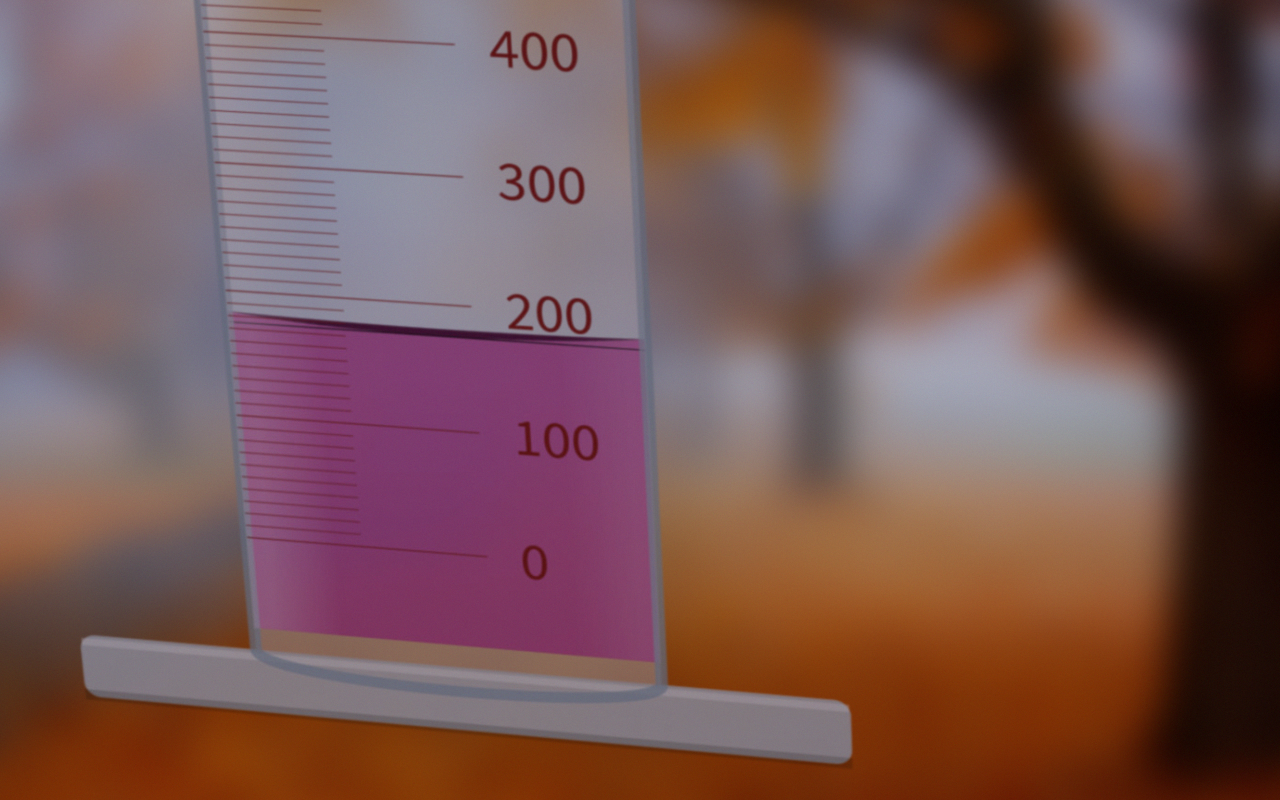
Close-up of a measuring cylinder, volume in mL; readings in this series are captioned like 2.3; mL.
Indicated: 175; mL
